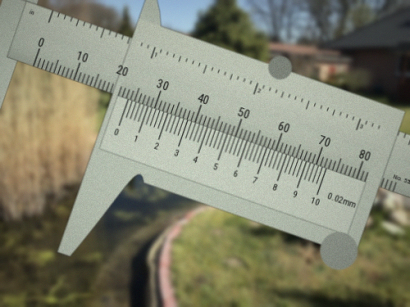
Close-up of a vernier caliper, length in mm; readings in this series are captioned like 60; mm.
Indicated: 23.5; mm
